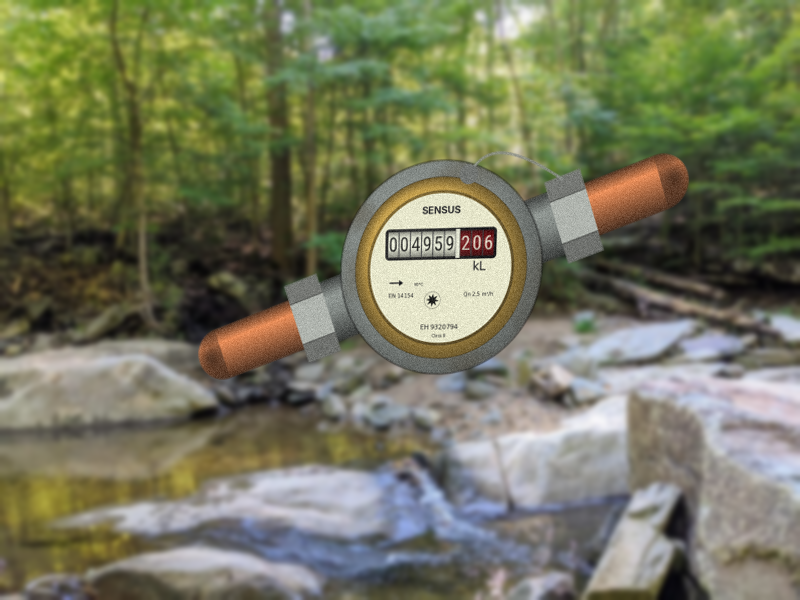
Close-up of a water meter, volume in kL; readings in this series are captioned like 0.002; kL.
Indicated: 4959.206; kL
